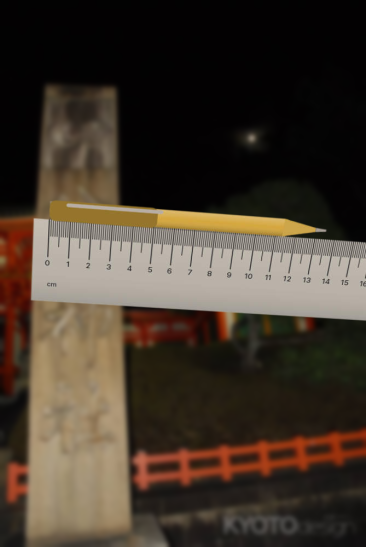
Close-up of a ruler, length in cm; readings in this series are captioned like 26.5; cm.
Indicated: 13.5; cm
